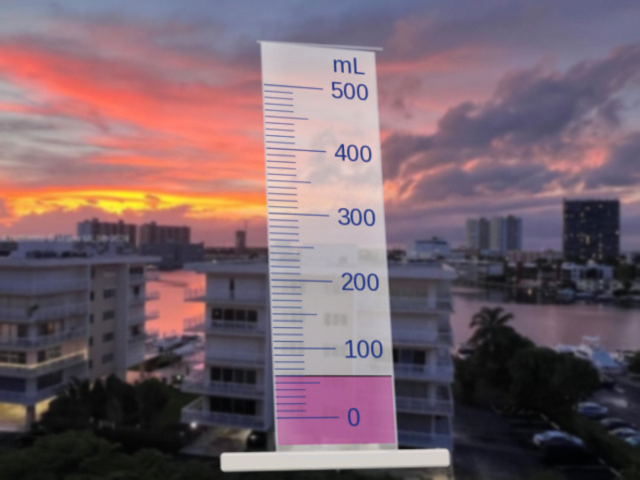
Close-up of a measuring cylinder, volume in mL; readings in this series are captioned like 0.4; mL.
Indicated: 60; mL
